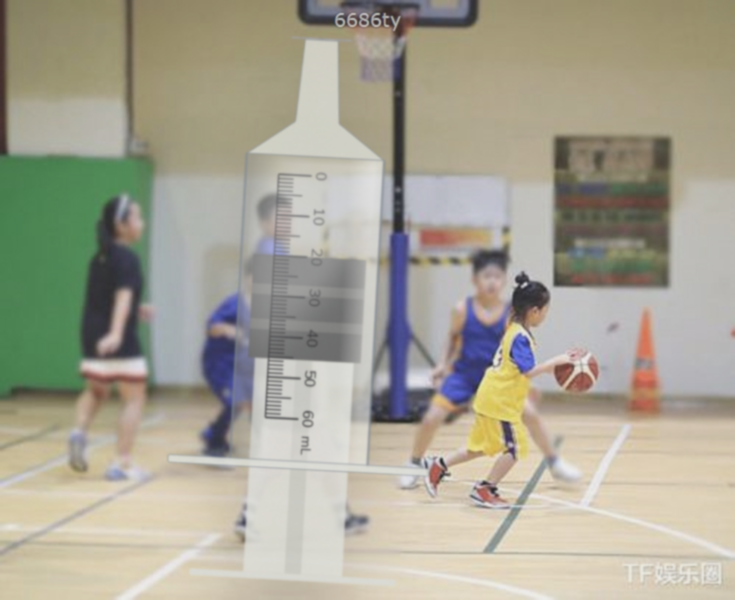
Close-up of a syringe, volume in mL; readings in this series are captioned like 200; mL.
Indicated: 20; mL
